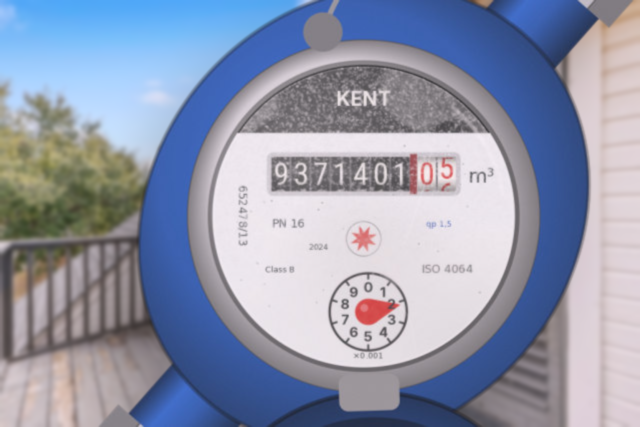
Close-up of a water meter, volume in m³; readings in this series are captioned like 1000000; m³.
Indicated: 9371401.052; m³
